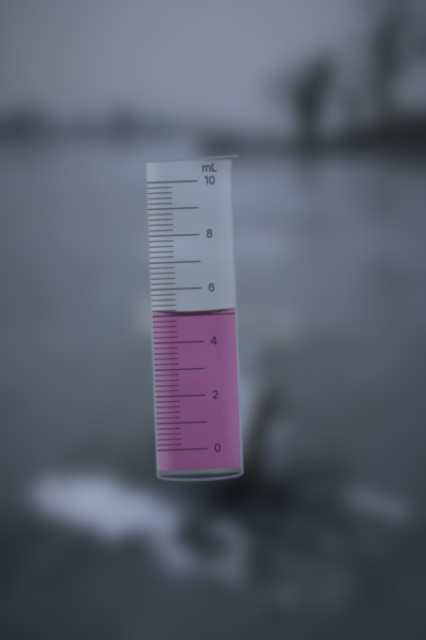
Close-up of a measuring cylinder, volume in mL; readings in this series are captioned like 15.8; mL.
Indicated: 5; mL
